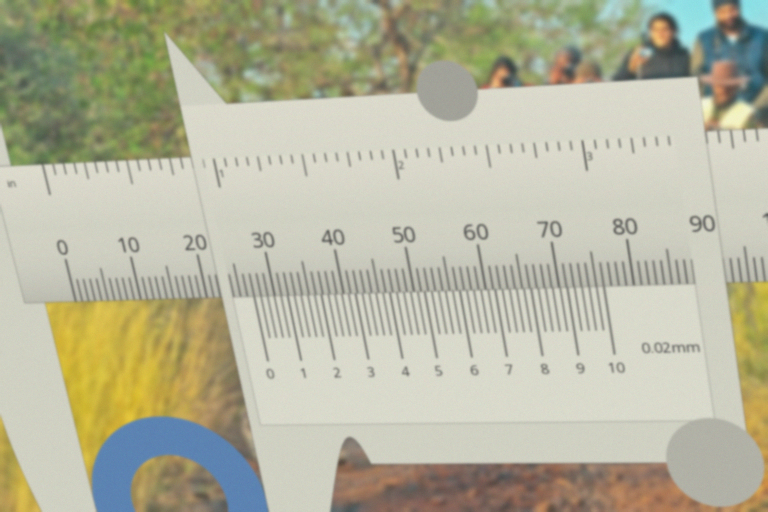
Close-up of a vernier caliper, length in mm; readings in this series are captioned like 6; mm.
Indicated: 27.0; mm
